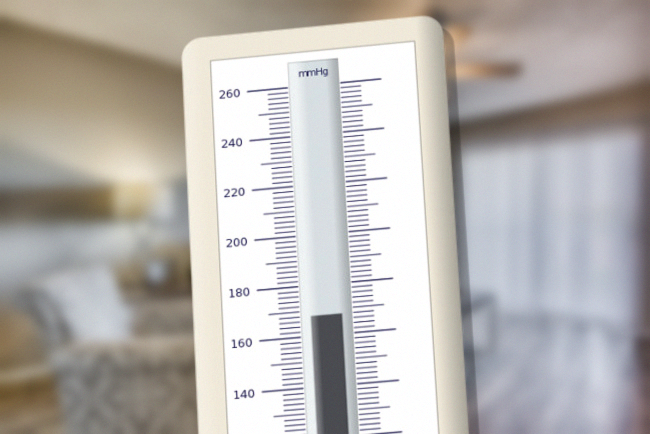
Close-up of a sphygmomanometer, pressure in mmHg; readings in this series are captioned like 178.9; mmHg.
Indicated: 168; mmHg
